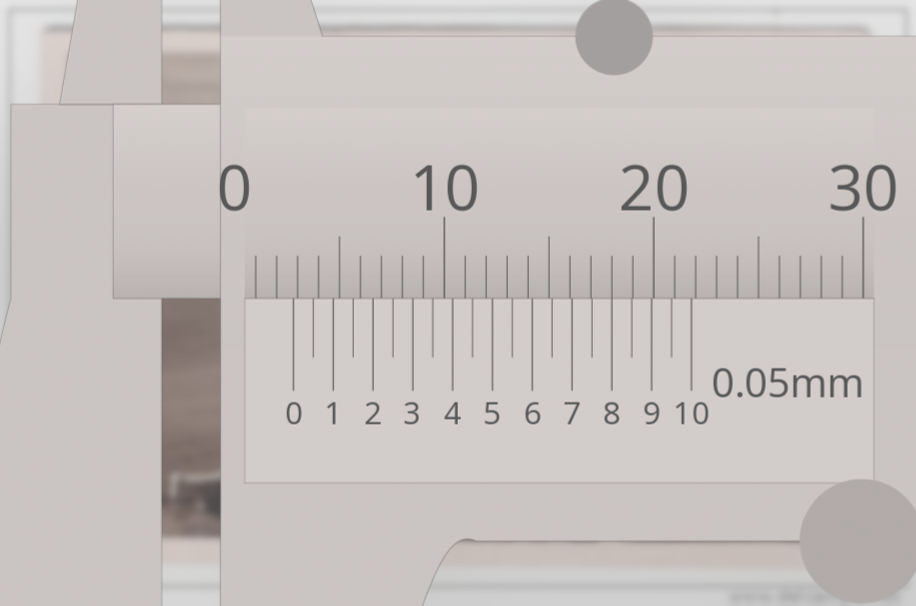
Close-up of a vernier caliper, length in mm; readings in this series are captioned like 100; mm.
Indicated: 2.8; mm
